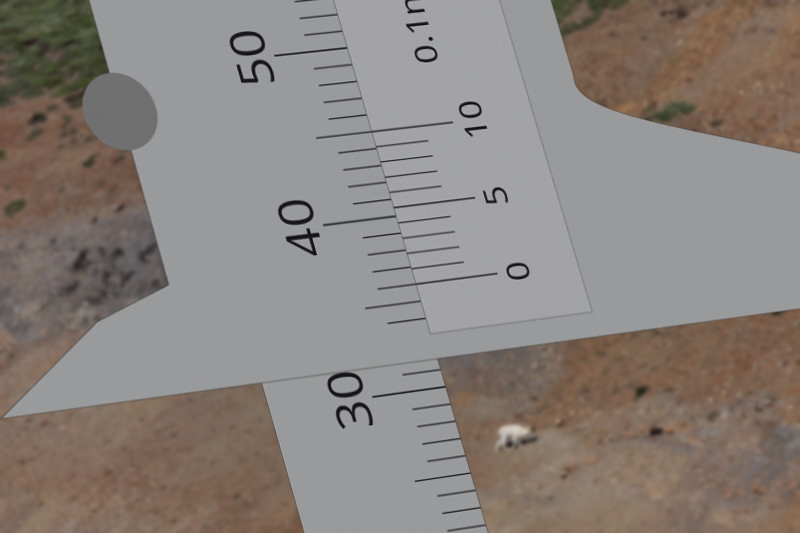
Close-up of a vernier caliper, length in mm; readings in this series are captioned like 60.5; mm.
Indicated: 36.0; mm
